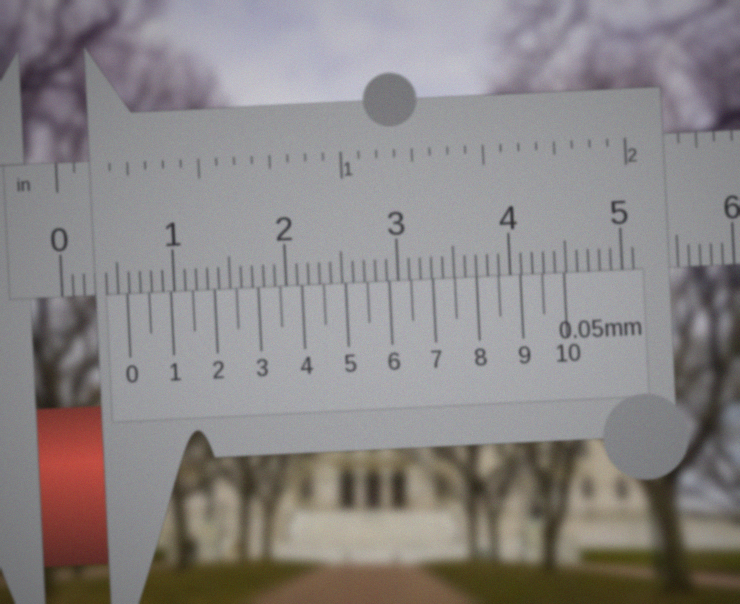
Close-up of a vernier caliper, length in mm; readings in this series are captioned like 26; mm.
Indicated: 5.8; mm
